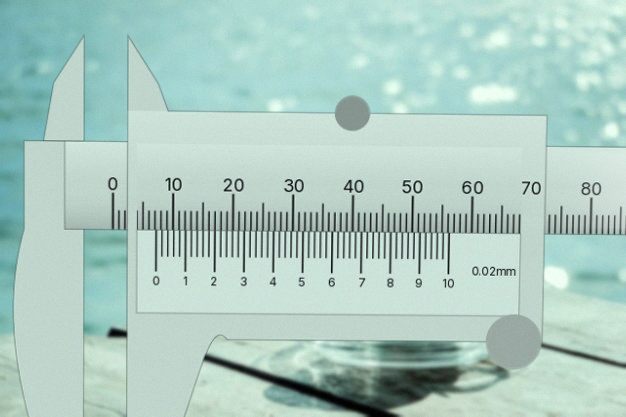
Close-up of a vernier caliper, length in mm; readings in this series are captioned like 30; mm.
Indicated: 7.2; mm
